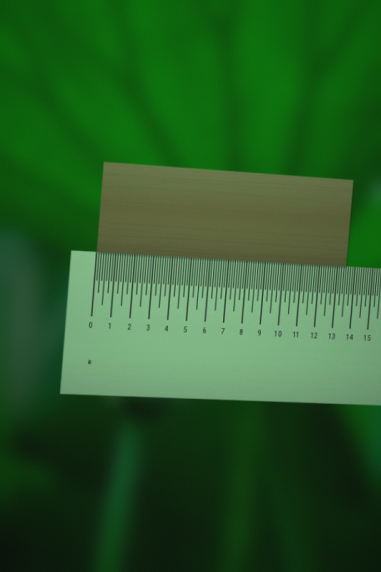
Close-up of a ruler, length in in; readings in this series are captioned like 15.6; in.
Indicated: 13.5; in
